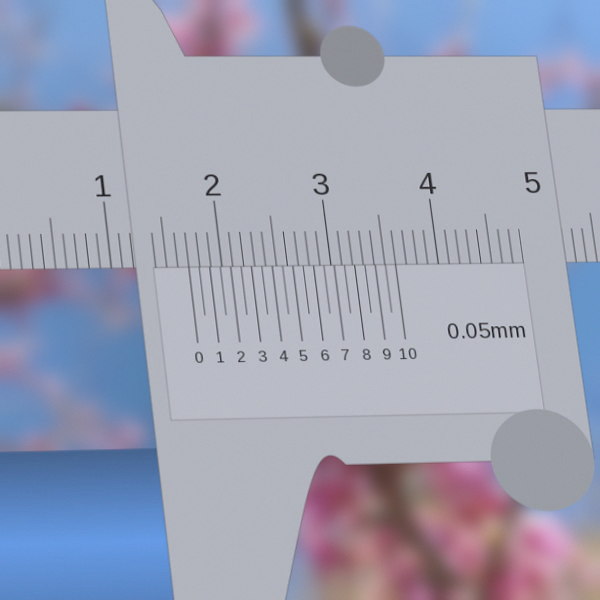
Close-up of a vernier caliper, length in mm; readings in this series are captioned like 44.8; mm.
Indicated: 17.0; mm
